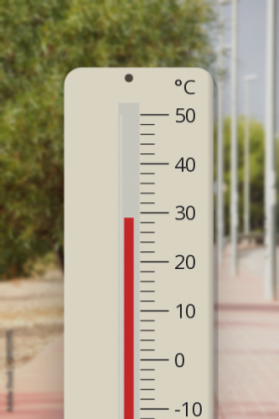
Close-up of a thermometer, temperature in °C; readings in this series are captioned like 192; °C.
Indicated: 29; °C
